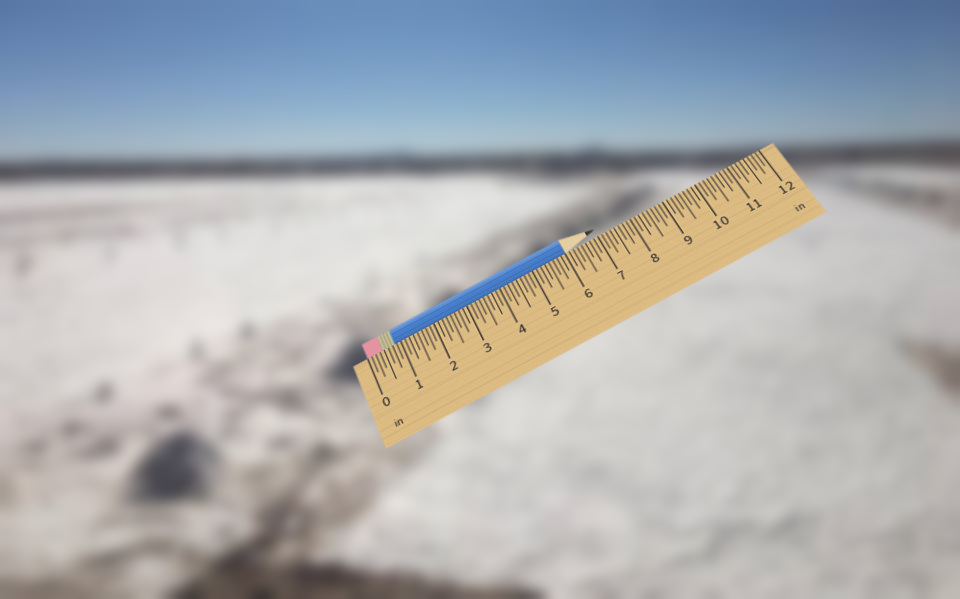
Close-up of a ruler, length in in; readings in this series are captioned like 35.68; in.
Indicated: 7; in
